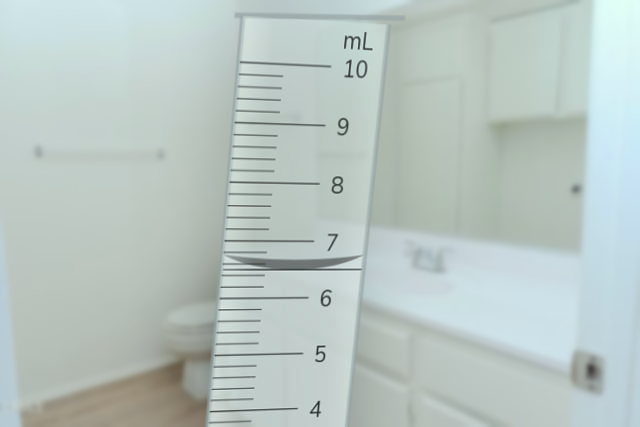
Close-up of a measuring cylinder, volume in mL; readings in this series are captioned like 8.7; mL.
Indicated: 6.5; mL
